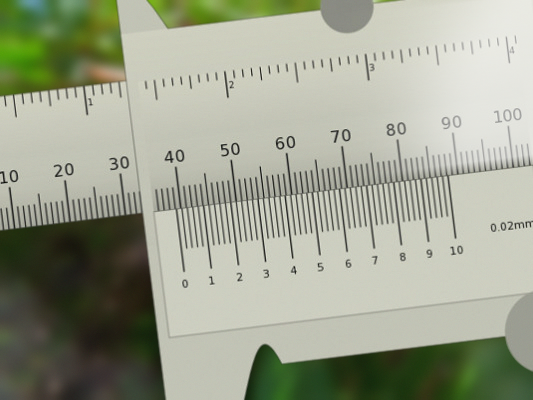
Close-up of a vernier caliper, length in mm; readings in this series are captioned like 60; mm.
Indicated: 39.2; mm
